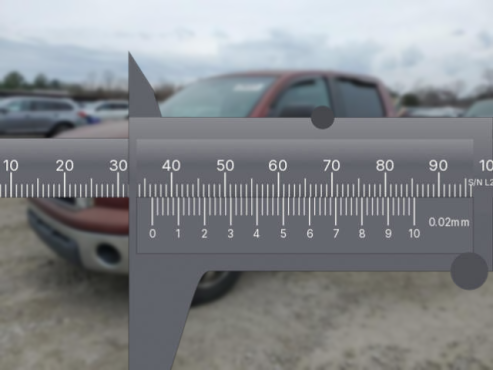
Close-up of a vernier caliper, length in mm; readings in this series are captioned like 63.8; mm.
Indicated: 36.4; mm
